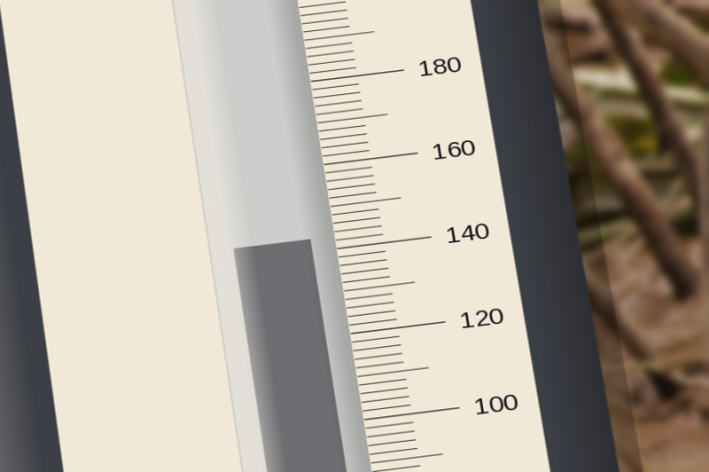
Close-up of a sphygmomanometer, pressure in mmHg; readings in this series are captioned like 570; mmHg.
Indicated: 143; mmHg
